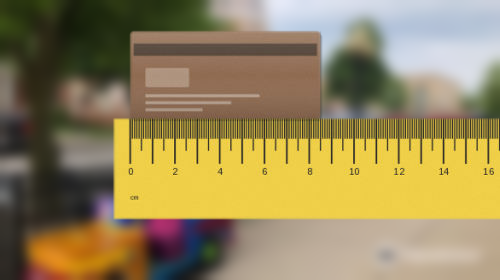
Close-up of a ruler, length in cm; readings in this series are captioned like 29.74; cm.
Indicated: 8.5; cm
